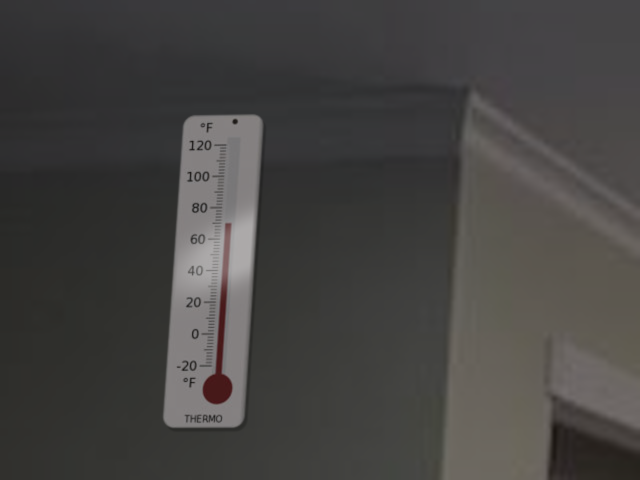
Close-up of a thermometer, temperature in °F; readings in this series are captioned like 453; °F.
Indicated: 70; °F
